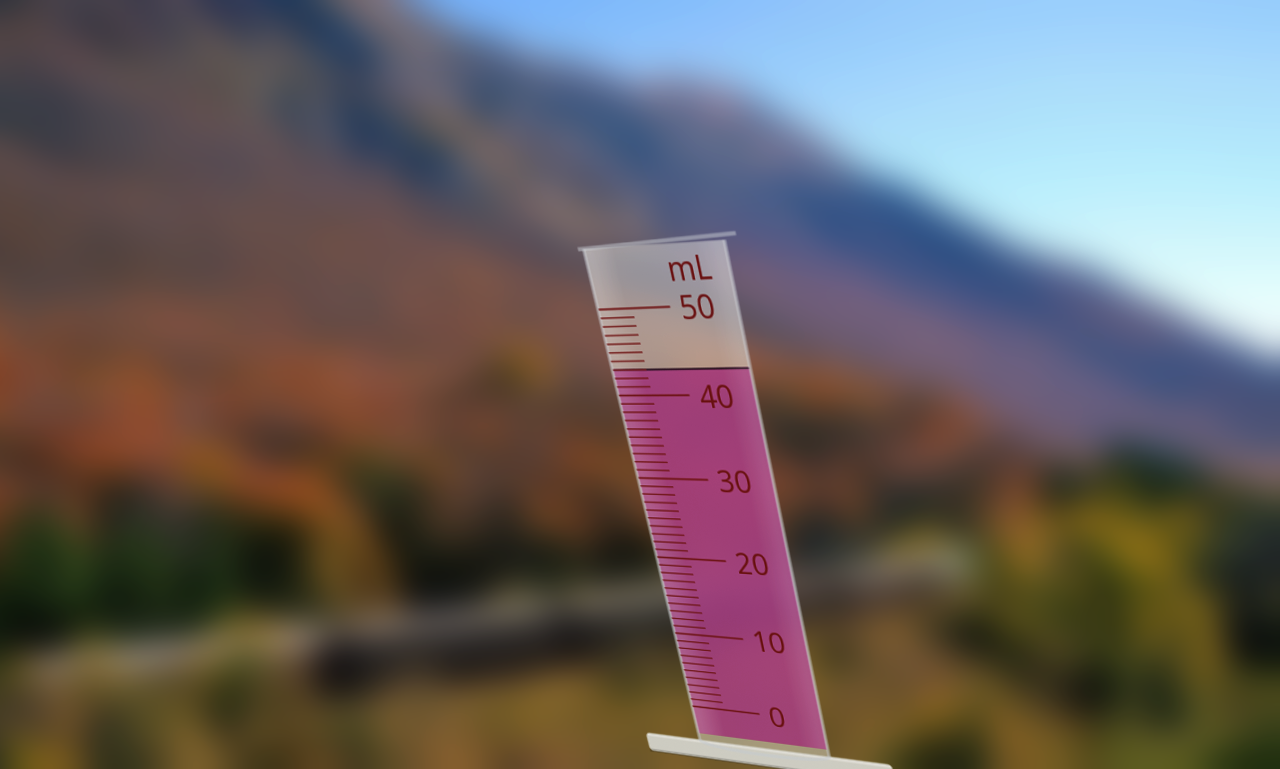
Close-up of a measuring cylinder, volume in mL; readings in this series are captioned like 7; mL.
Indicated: 43; mL
